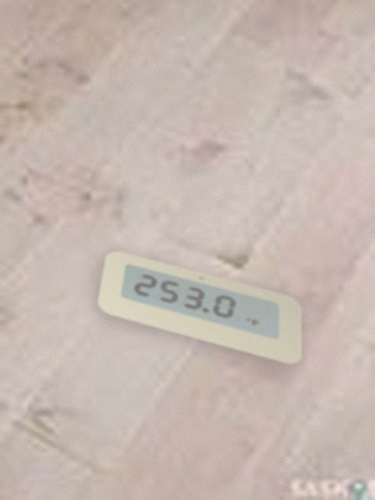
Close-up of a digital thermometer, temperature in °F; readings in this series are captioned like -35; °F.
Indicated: 253.0; °F
